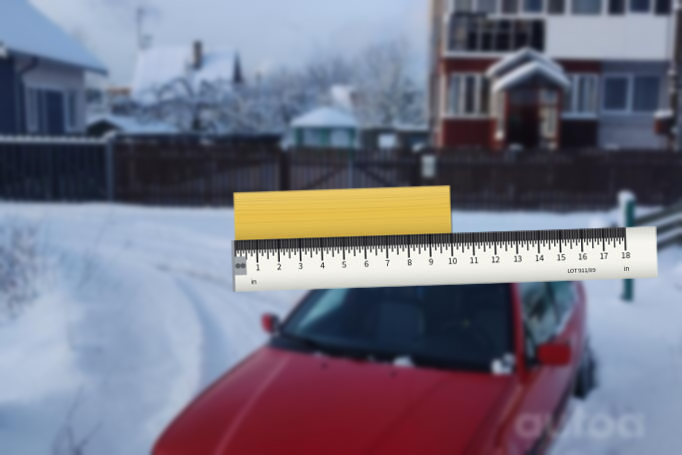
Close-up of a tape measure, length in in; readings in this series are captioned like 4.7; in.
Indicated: 10; in
